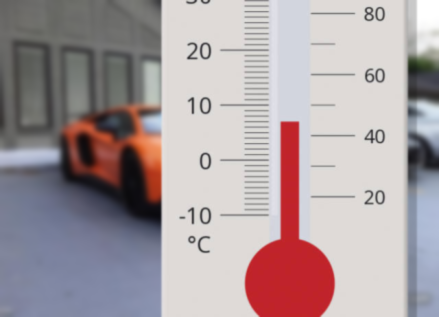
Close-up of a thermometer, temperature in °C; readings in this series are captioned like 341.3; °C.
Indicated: 7; °C
